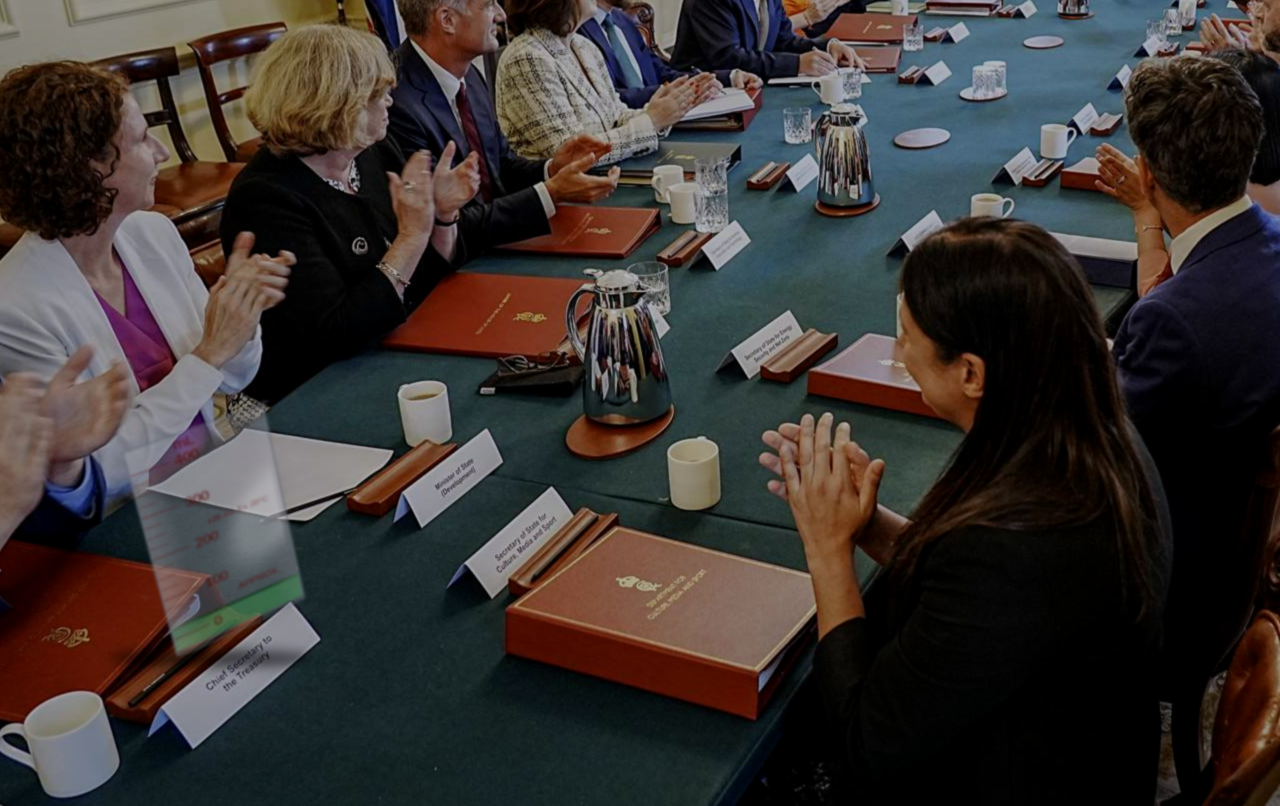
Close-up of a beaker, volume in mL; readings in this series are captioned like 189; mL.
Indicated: 25; mL
